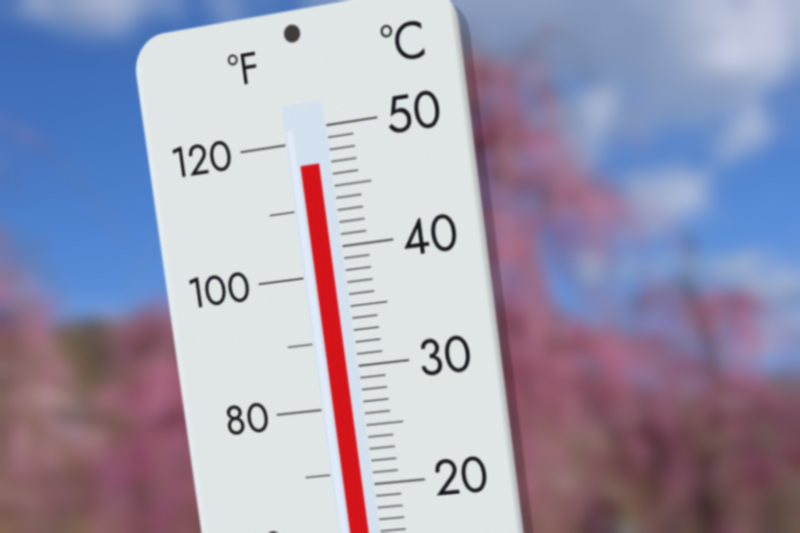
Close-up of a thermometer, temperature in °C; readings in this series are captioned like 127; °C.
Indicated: 47; °C
